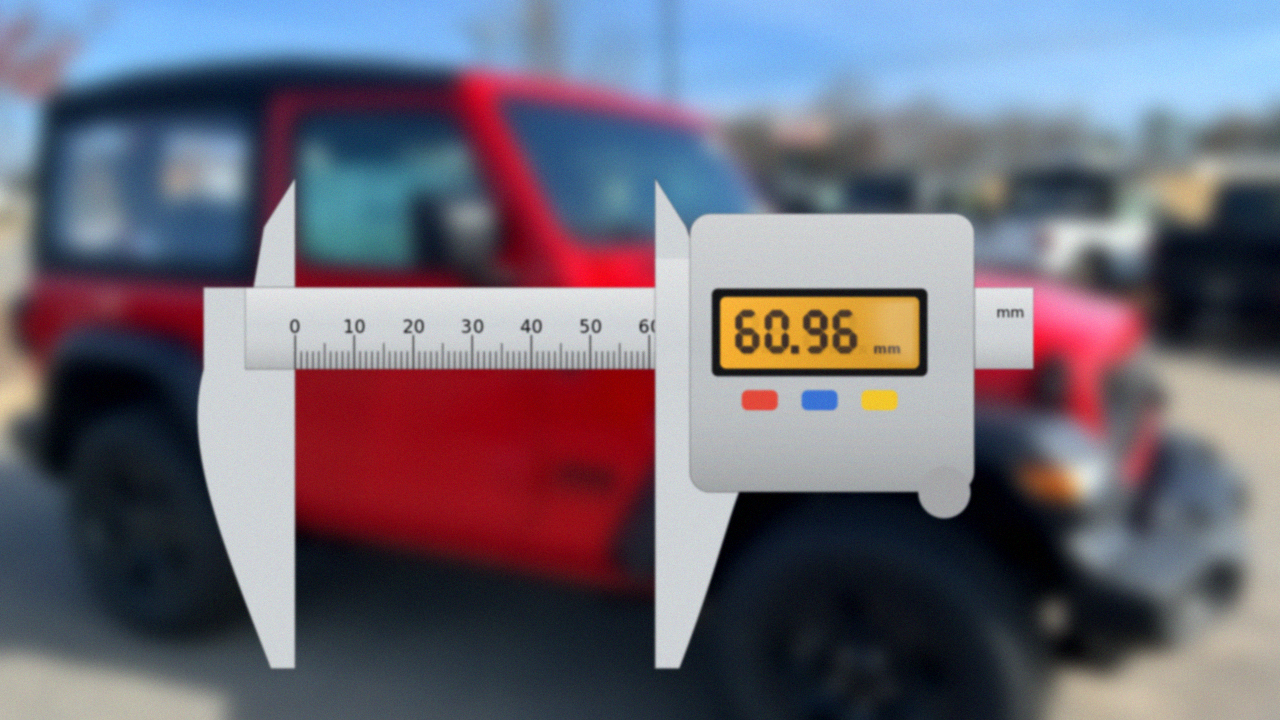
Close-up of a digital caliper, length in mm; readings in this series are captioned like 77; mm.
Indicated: 60.96; mm
